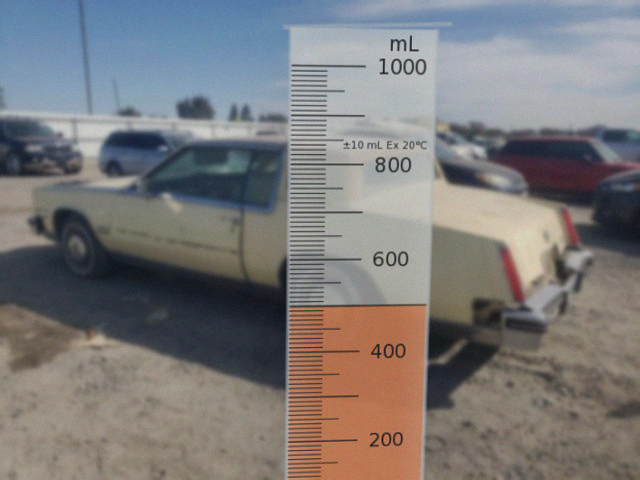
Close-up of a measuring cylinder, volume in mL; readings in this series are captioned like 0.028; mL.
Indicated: 500; mL
